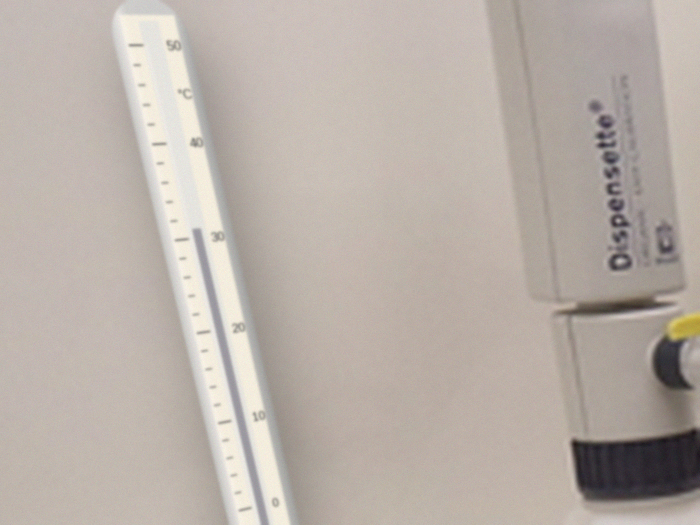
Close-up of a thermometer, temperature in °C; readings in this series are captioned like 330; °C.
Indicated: 31; °C
